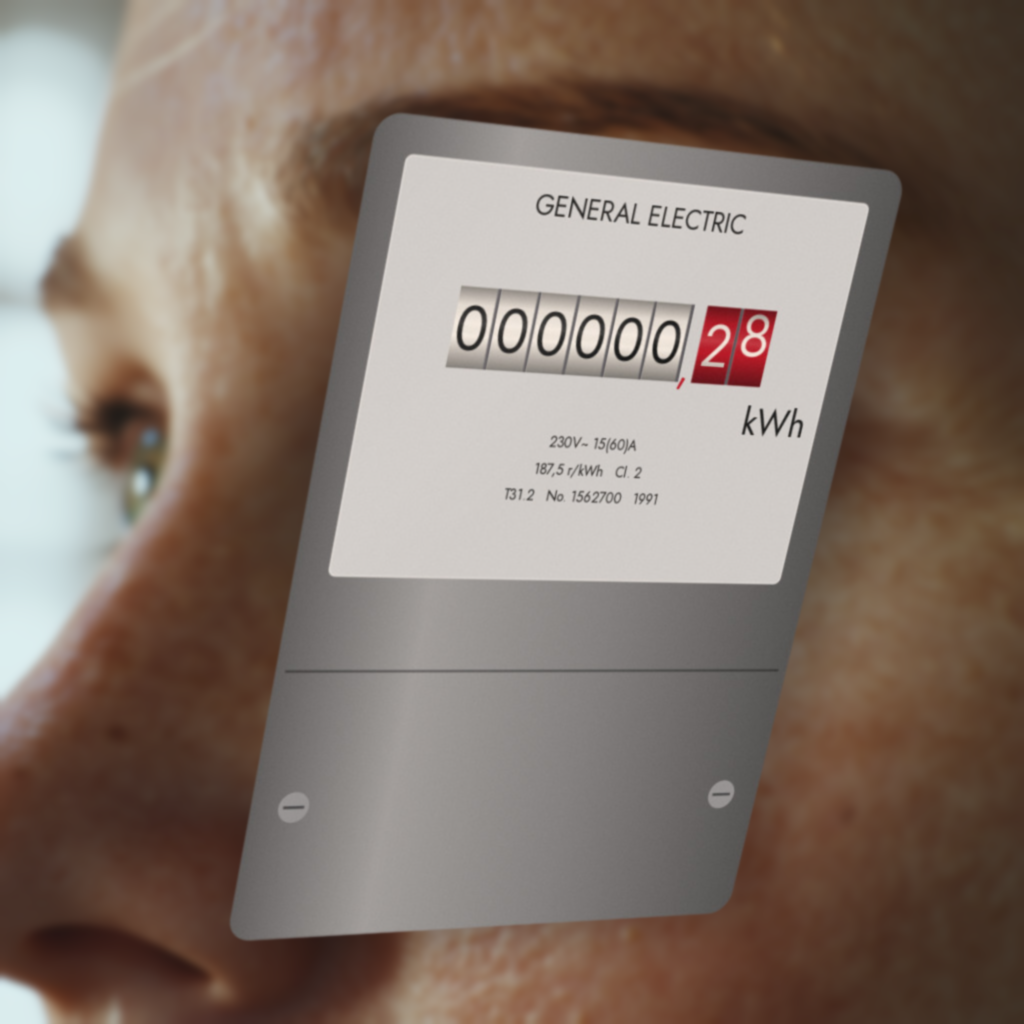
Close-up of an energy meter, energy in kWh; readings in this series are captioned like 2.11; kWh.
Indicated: 0.28; kWh
